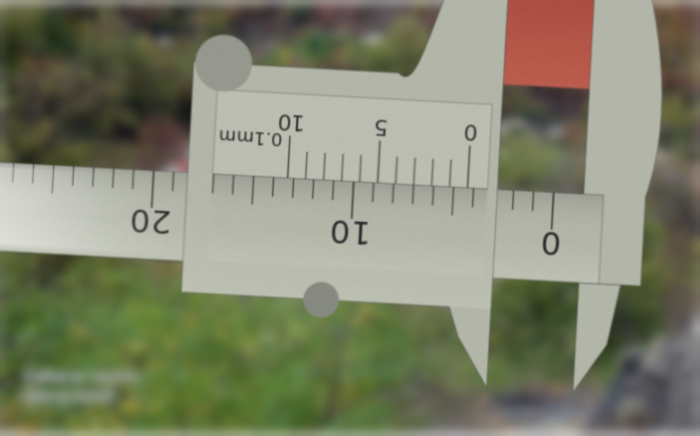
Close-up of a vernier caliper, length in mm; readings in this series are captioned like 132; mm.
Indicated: 4.3; mm
